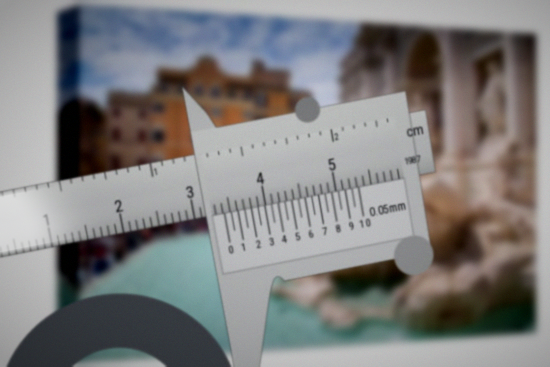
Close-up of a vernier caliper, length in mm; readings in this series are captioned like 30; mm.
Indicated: 34.2; mm
